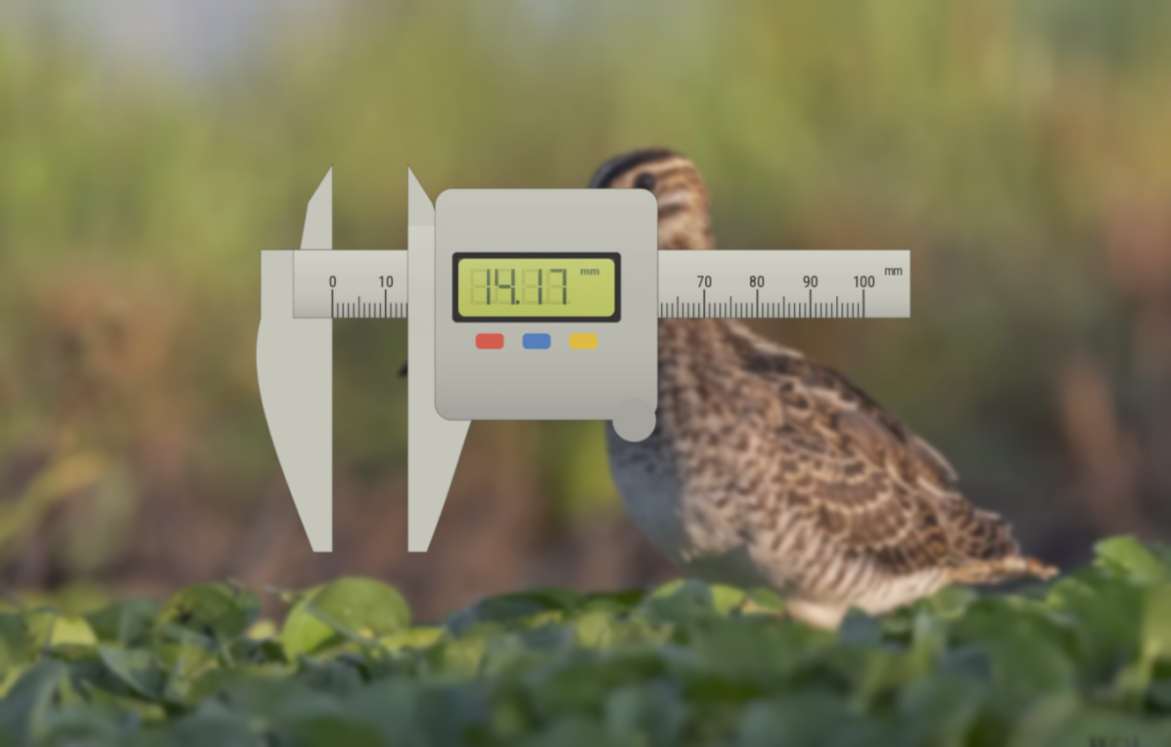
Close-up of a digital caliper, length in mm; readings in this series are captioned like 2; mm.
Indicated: 14.17; mm
